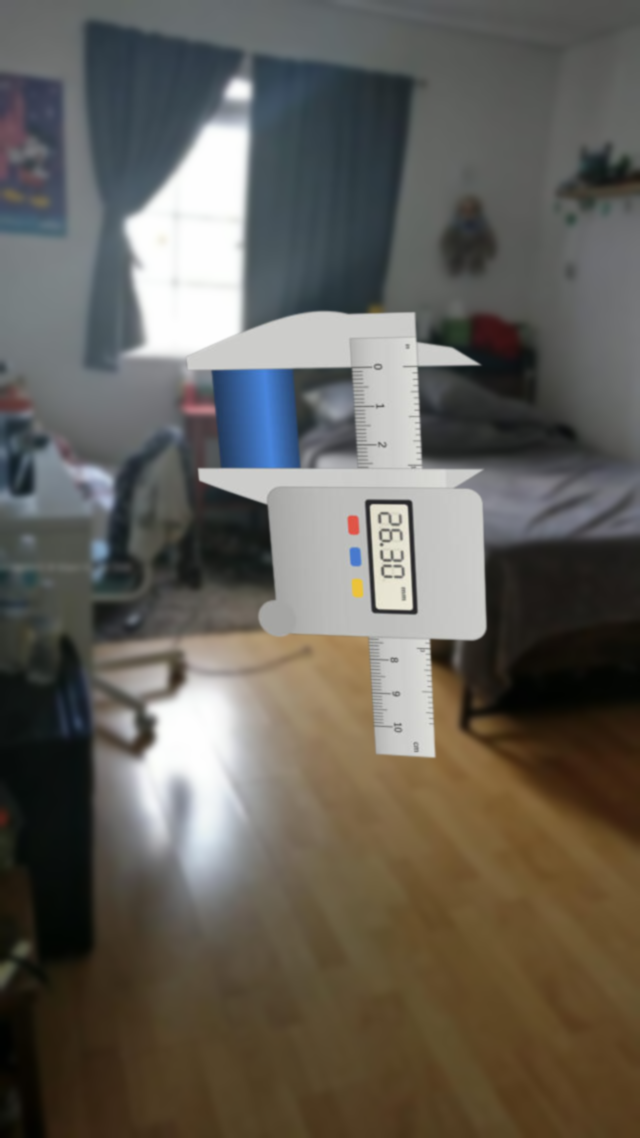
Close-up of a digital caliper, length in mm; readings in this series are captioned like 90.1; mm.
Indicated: 26.30; mm
